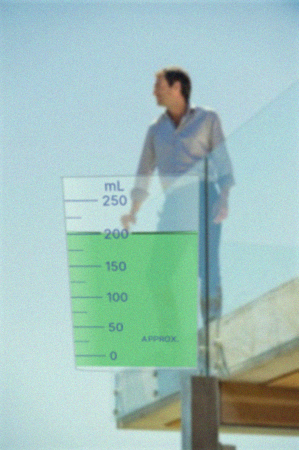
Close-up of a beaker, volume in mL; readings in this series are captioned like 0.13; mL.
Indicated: 200; mL
